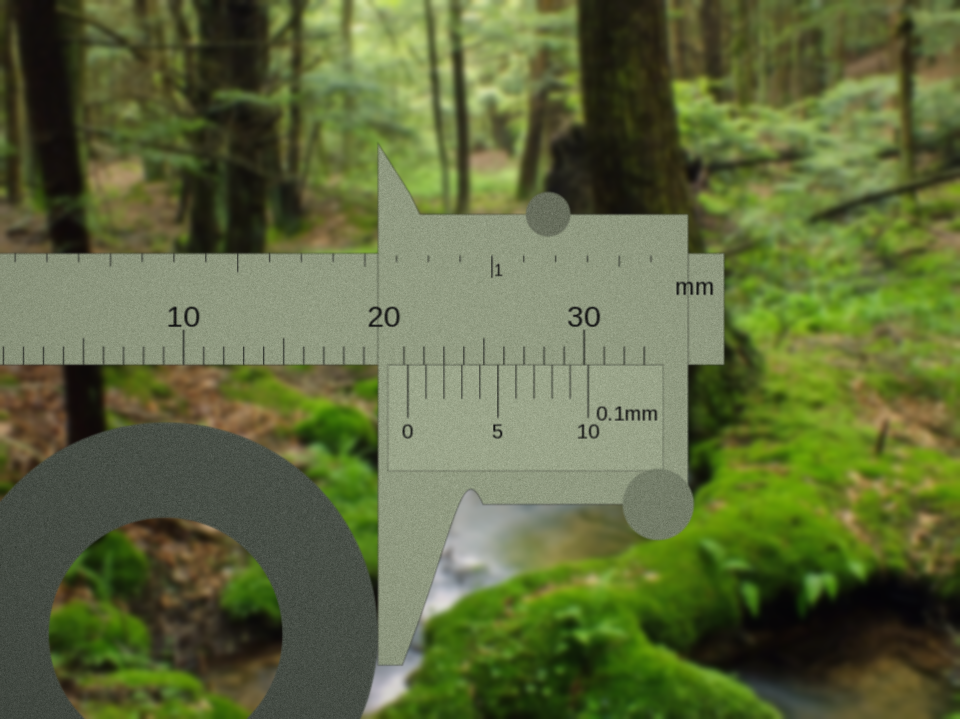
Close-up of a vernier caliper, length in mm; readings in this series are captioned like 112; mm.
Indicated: 21.2; mm
